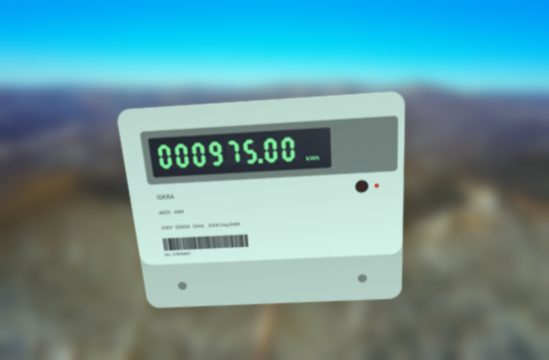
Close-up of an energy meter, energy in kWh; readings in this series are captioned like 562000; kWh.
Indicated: 975.00; kWh
